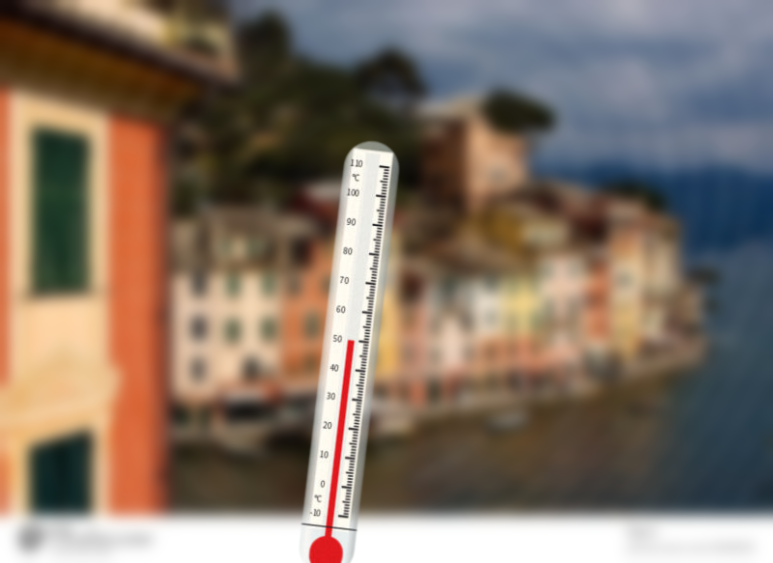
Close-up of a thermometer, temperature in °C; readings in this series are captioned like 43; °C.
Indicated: 50; °C
